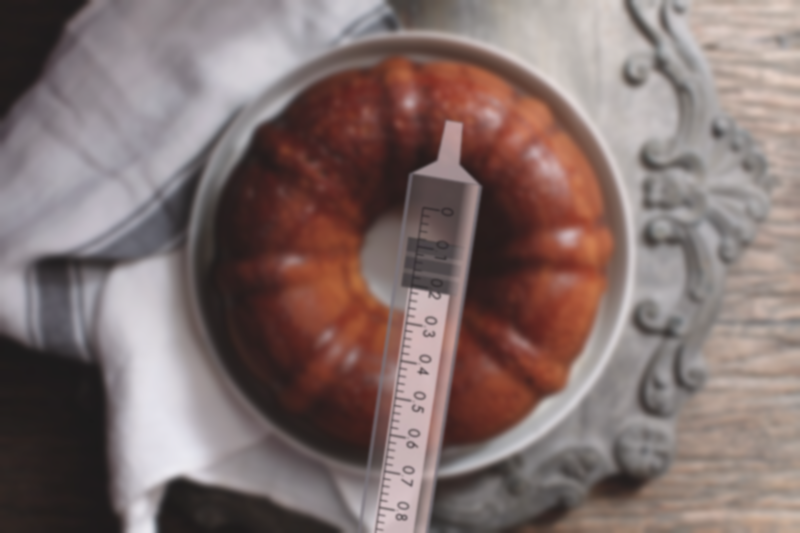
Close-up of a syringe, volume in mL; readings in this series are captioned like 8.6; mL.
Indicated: 0.08; mL
